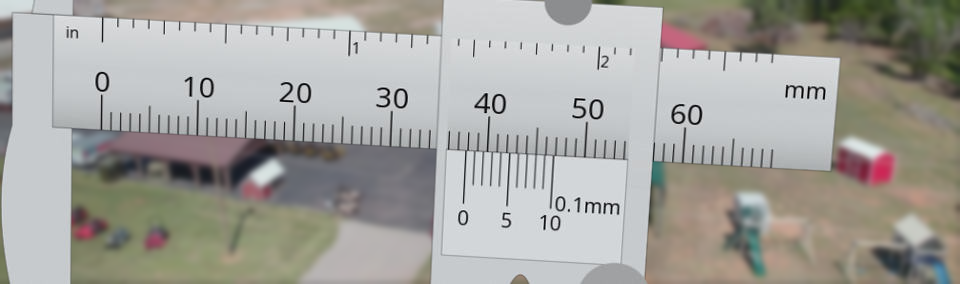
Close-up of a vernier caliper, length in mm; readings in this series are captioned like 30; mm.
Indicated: 37.8; mm
